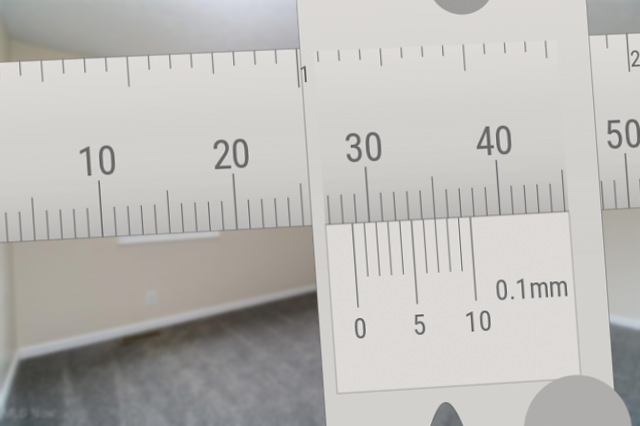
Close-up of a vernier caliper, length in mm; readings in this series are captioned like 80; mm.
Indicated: 28.7; mm
